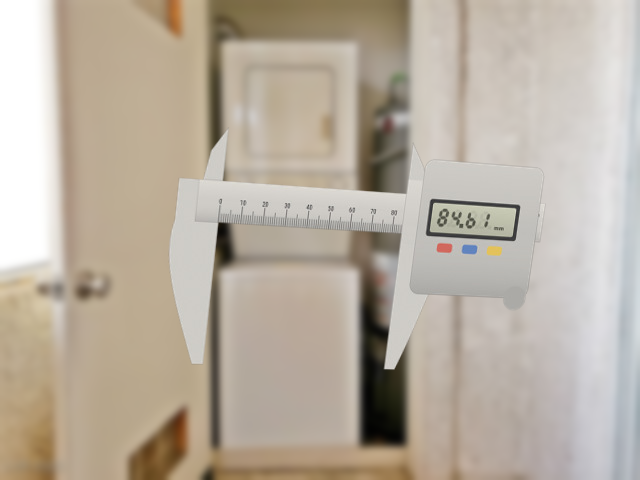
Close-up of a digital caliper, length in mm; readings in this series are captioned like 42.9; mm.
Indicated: 84.61; mm
